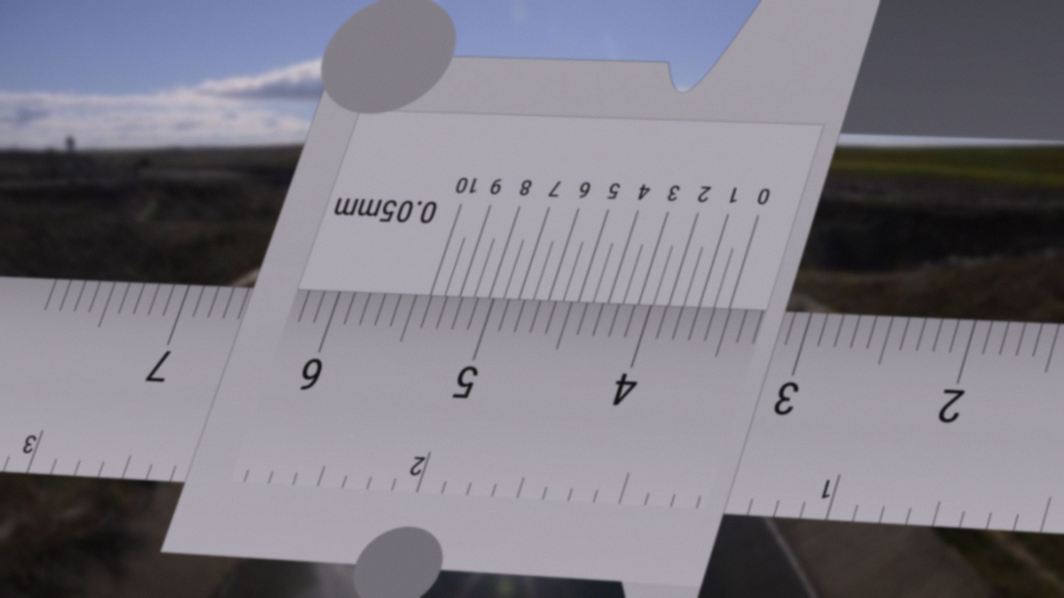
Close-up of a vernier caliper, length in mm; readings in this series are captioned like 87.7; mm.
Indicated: 35.1; mm
